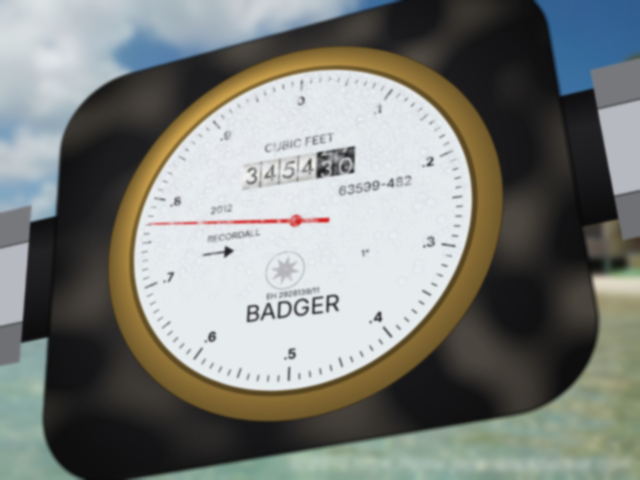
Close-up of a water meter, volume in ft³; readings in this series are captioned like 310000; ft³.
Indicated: 345429.77; ft³
